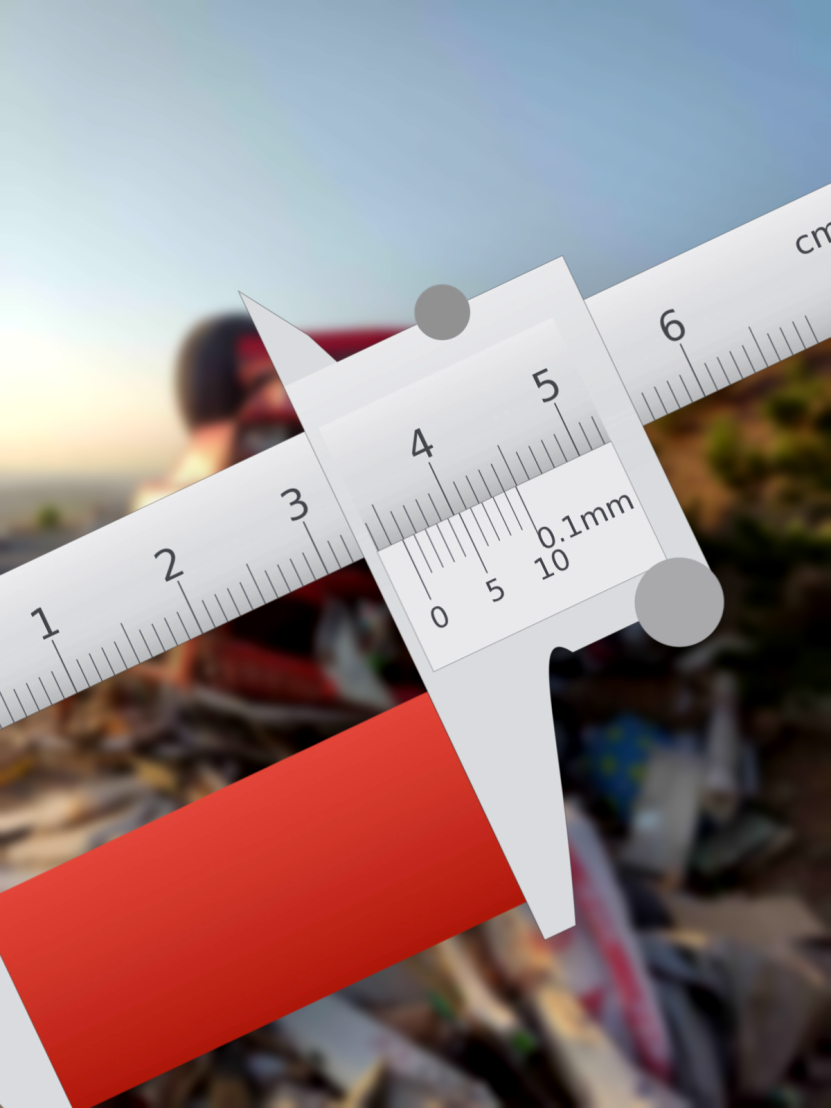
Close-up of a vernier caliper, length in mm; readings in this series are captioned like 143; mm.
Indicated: 35.9; mm
